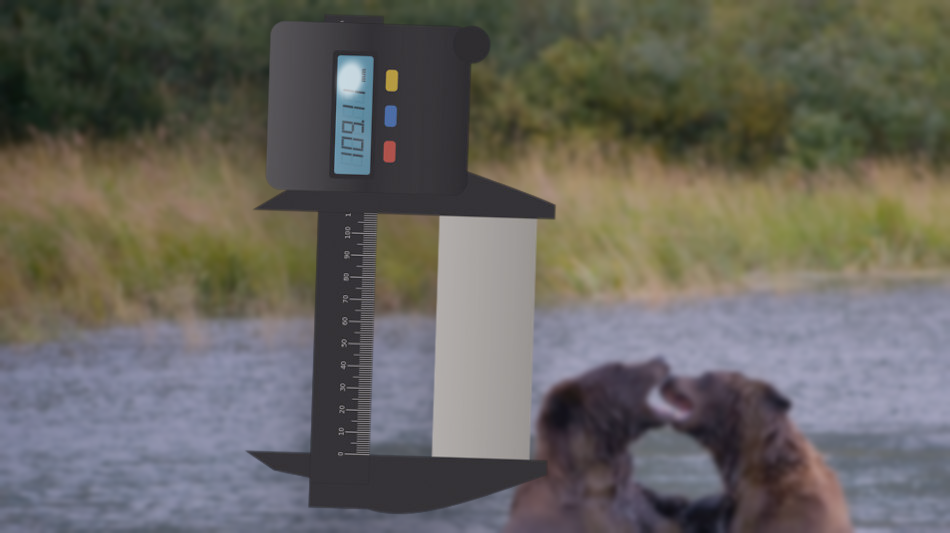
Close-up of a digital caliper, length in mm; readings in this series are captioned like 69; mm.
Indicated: 109.11; mm
